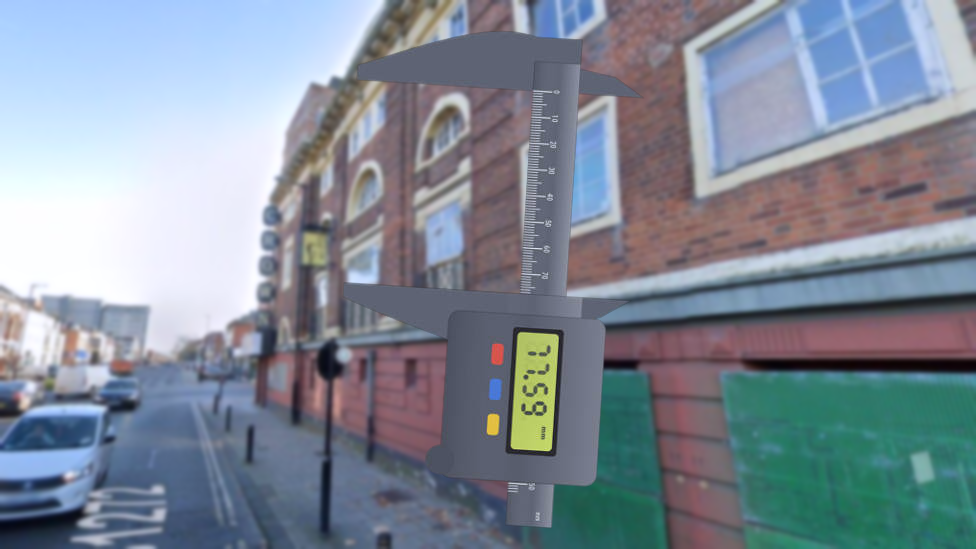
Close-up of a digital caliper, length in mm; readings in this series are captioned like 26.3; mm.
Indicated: 77.59; mm
